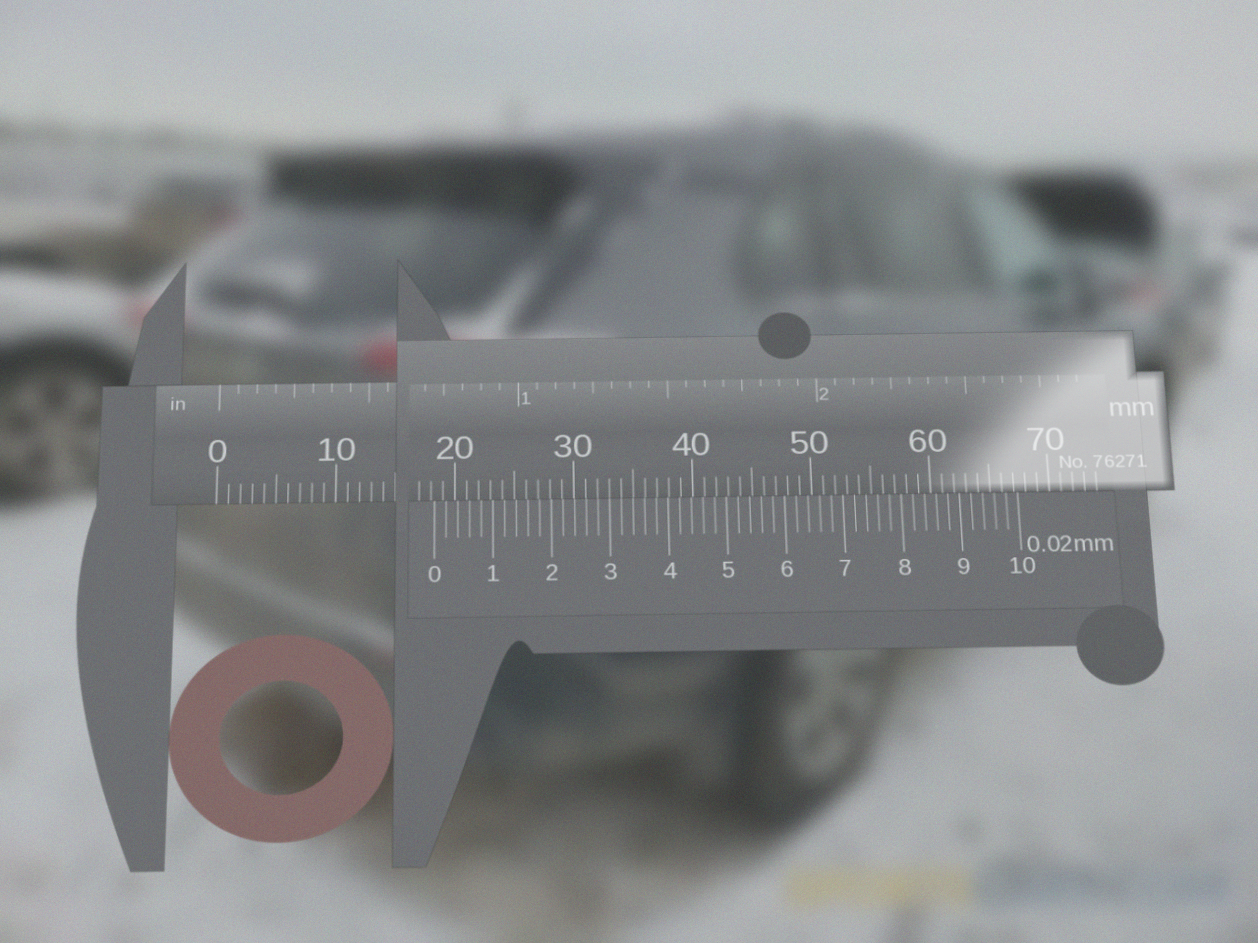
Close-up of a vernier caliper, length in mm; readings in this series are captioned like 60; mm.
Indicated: 18.3; mm
